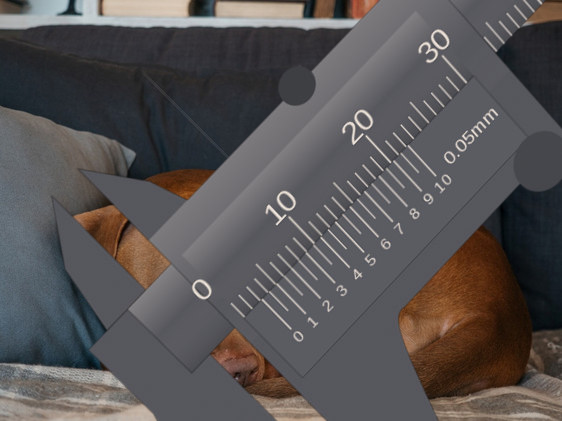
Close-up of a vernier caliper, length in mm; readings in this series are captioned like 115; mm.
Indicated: 3.2; mm
